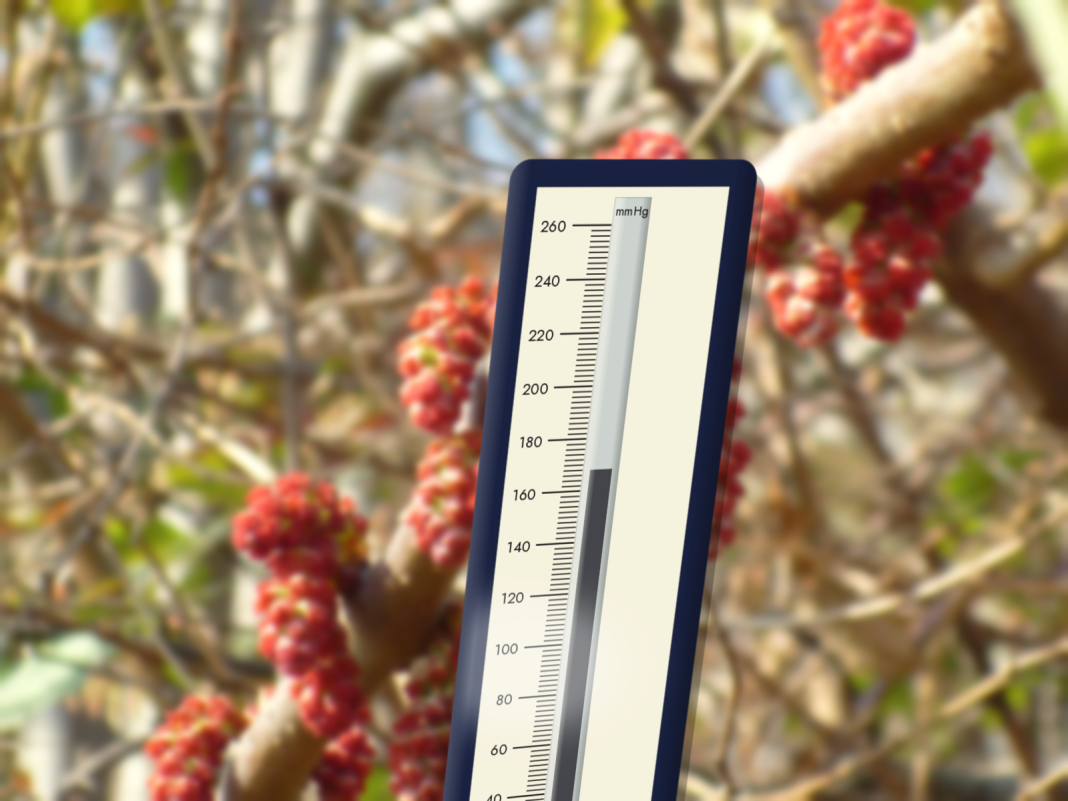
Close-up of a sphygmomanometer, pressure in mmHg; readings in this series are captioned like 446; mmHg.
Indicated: 168; mmHg
